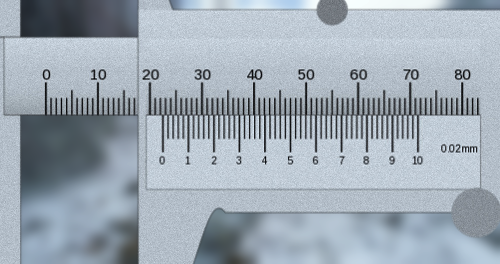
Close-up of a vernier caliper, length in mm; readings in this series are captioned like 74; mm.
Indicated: 22.5; mm
